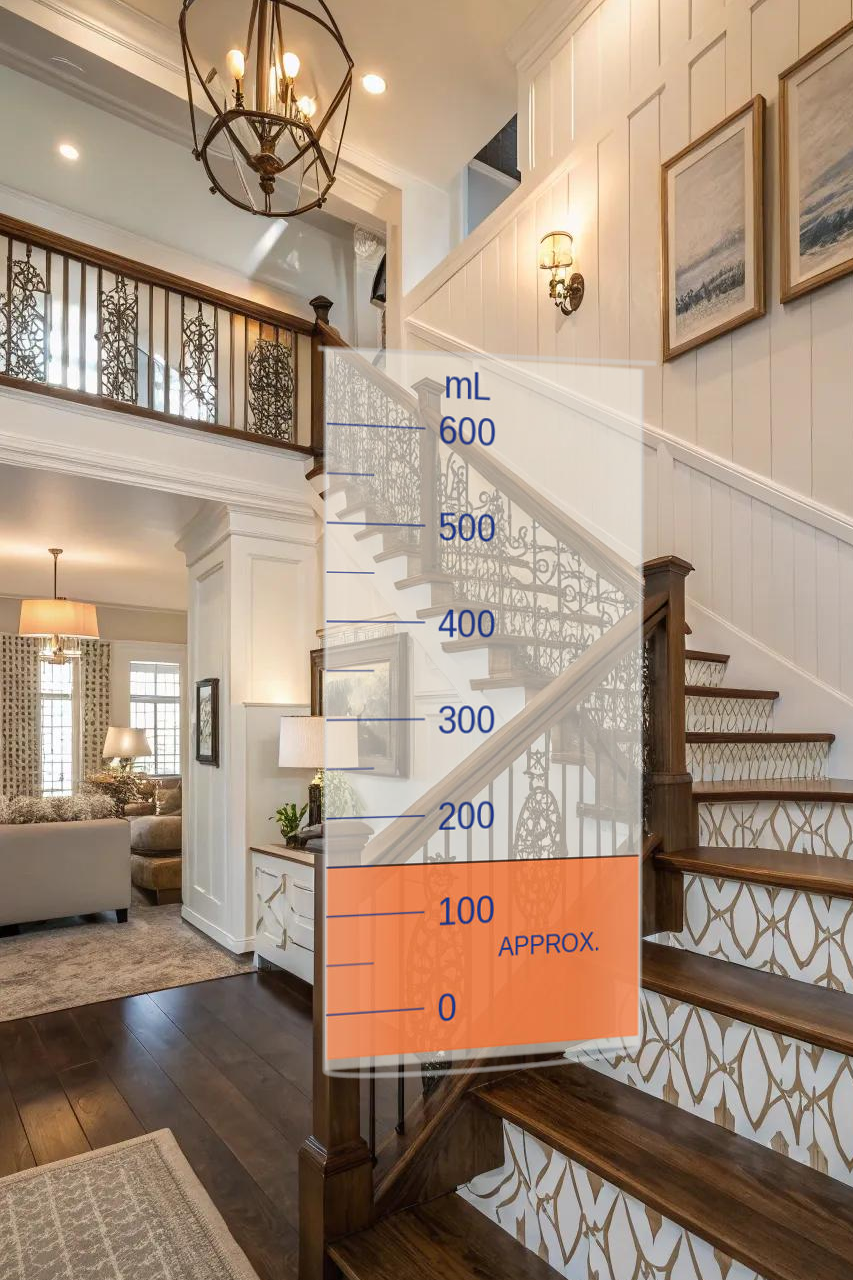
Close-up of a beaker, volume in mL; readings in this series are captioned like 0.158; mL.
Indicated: 150; mL
